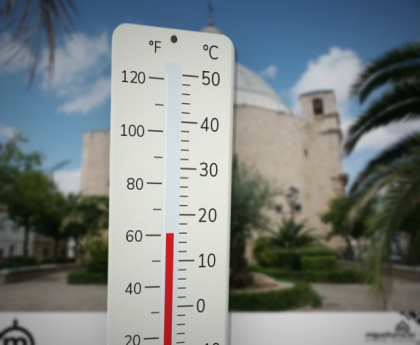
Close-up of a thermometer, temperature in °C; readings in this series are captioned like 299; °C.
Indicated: 16; °C
